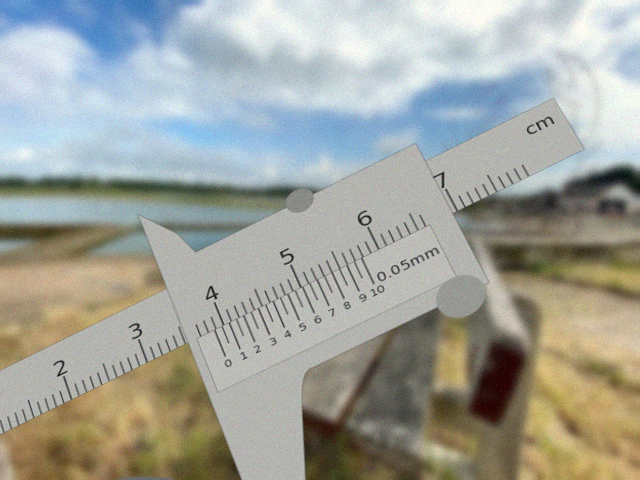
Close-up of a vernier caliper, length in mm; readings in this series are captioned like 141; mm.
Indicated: 38.8; mm
